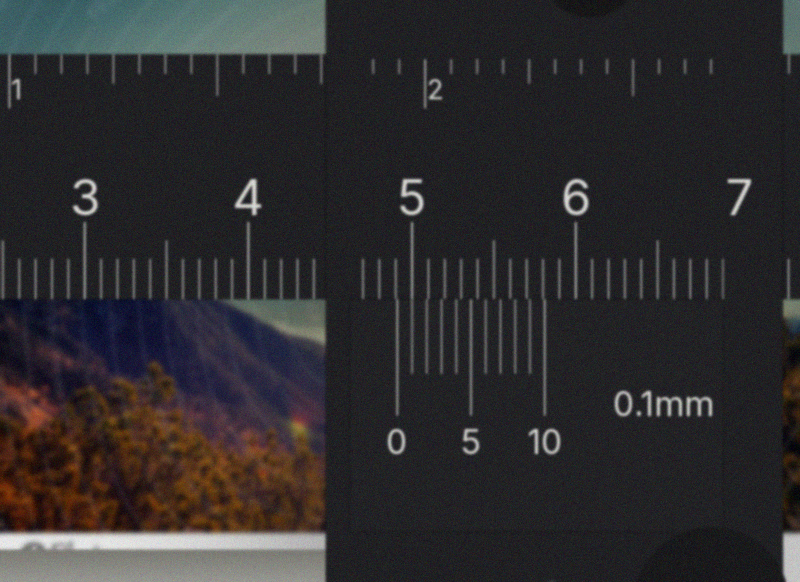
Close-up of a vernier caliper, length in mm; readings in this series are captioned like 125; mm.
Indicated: 49.1; mm
